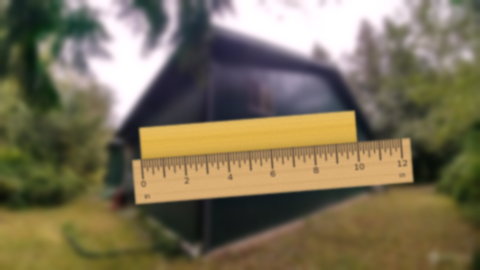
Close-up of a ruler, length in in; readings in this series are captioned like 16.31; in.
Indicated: 10; in
